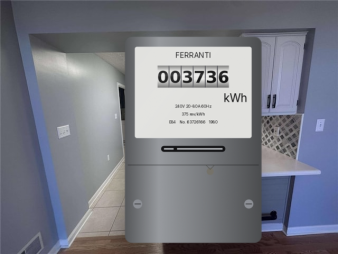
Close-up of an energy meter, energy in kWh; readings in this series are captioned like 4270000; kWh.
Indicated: 3736; kWh
